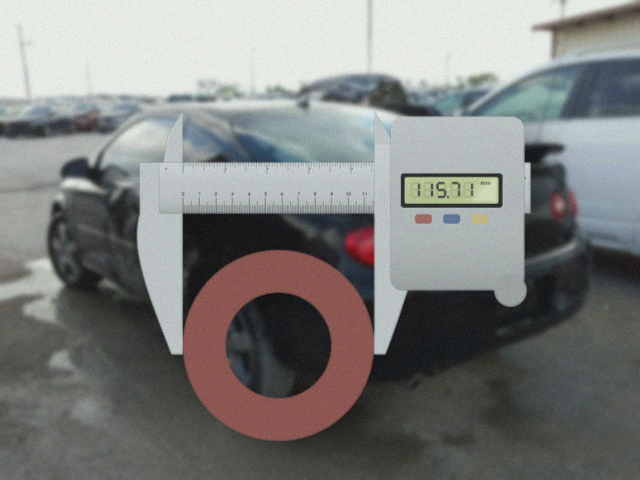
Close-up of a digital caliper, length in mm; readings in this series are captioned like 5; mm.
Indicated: 115.71; mm
